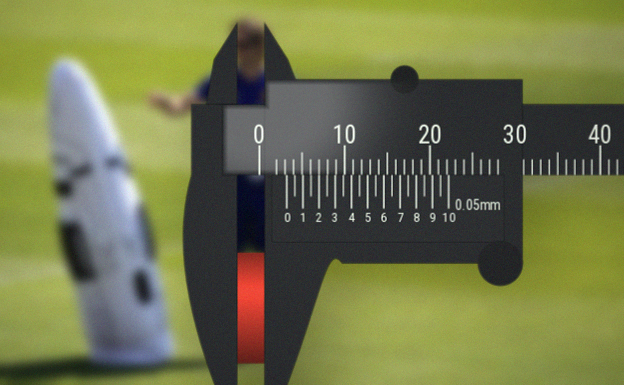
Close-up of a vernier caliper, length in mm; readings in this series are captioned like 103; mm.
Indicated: 3.2; mm
